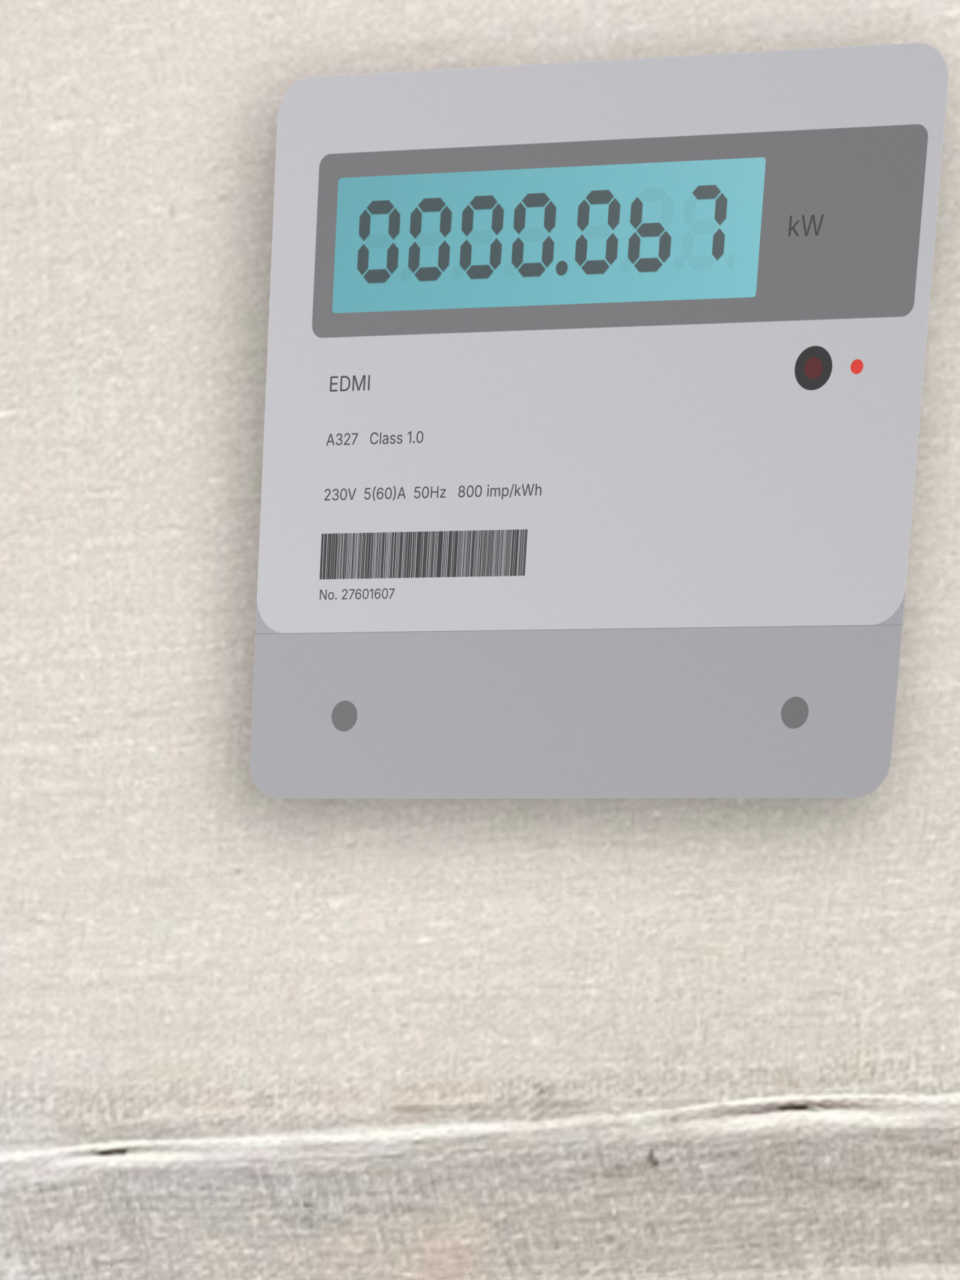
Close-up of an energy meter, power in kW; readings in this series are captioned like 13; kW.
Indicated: 0.067; kW
